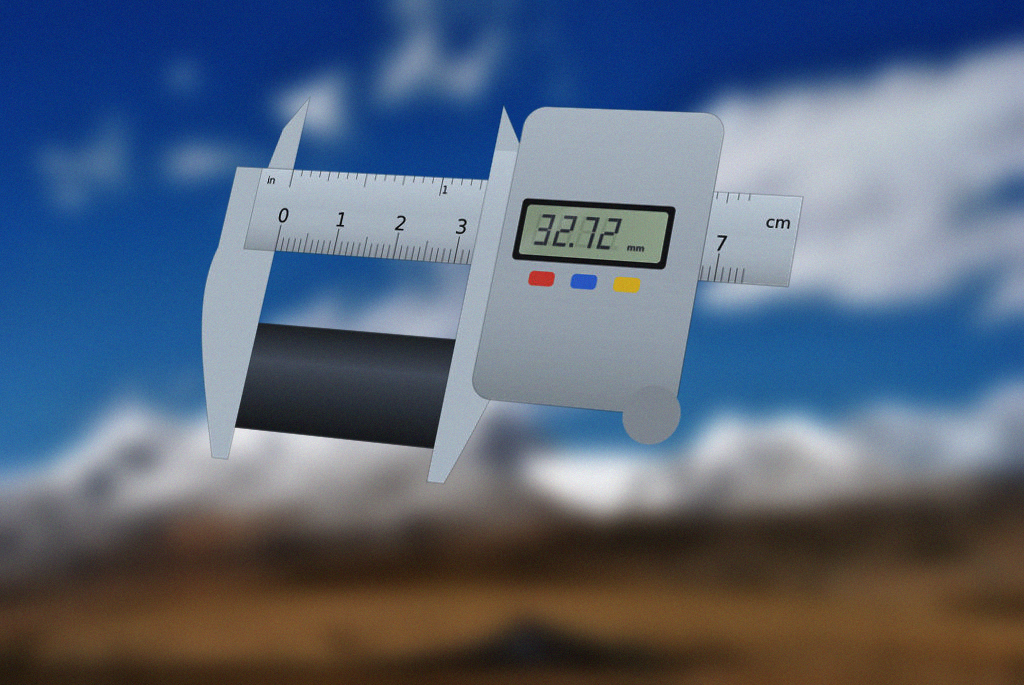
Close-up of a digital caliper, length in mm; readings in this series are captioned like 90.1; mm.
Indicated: 32.72; mm
